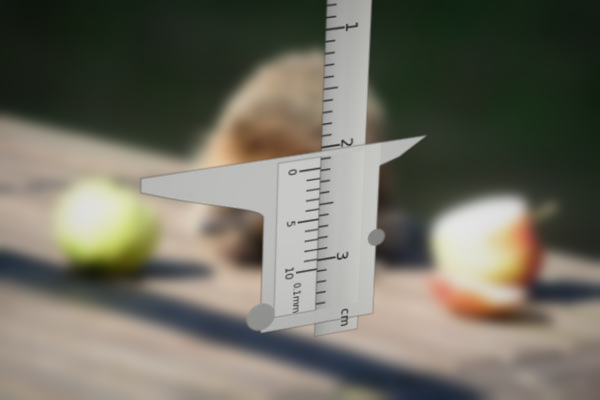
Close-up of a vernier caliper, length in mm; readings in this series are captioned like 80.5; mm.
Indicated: 21.8; mm
